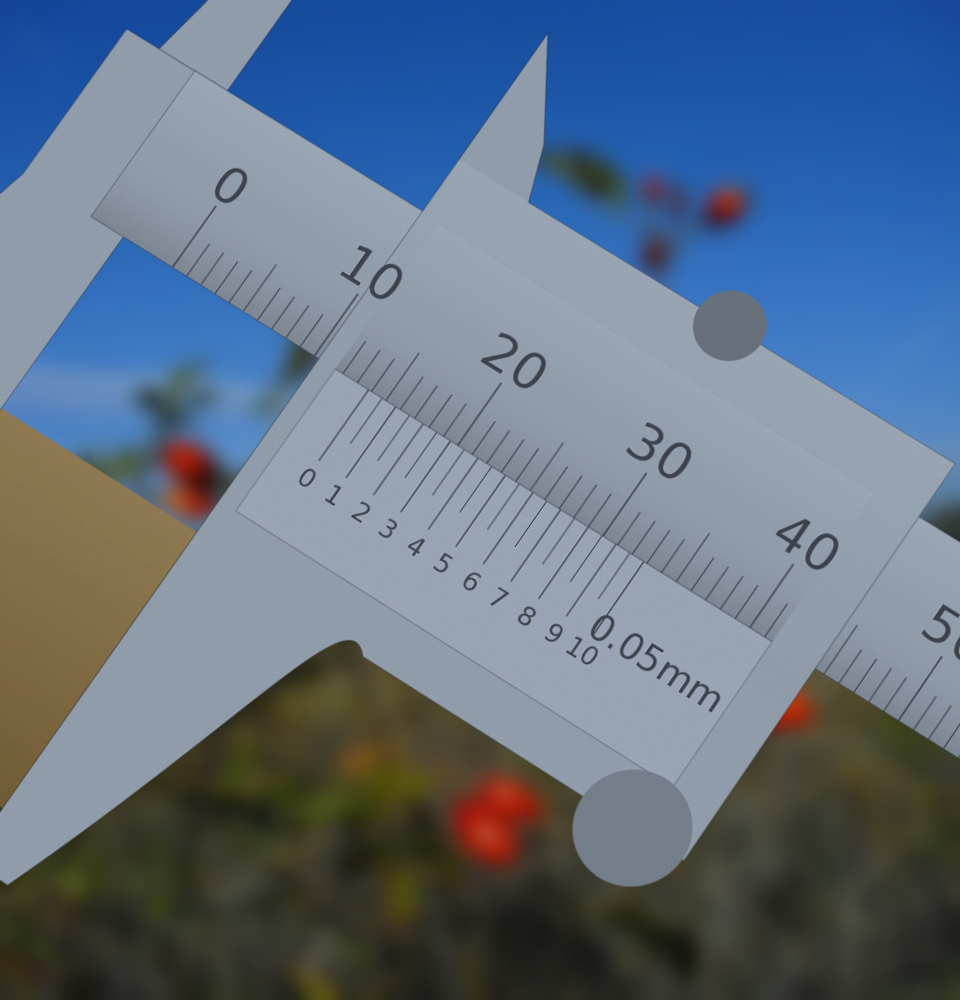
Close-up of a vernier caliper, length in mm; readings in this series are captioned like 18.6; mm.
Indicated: 13.8; mm
